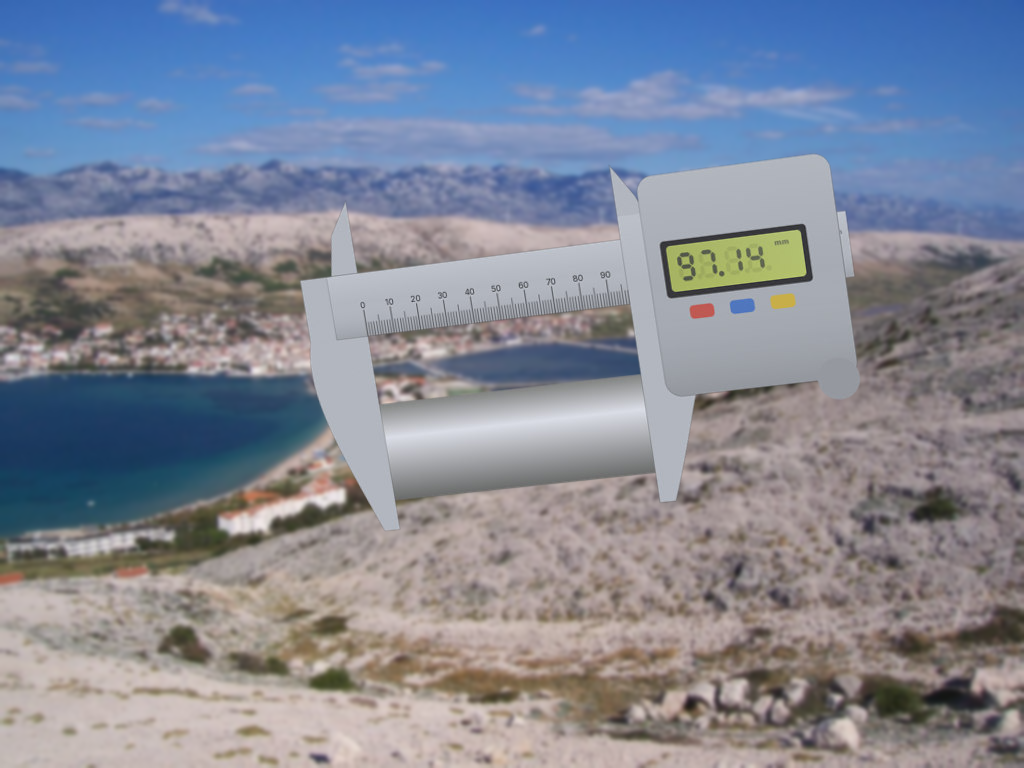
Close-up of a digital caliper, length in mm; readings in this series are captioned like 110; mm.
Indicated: 97.14; mm
